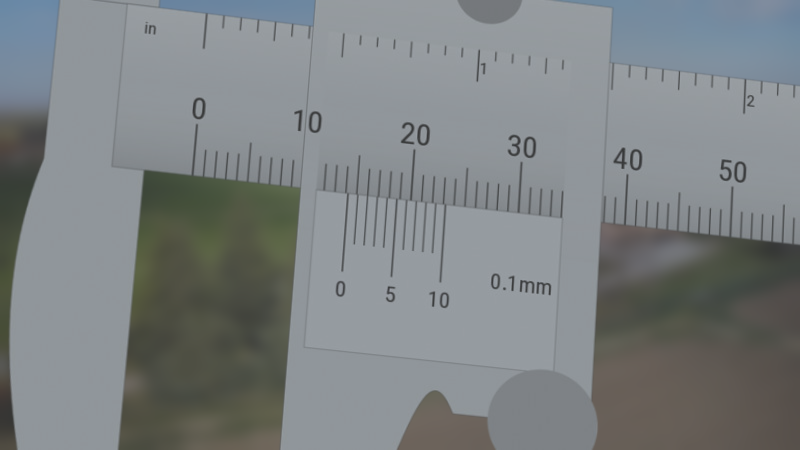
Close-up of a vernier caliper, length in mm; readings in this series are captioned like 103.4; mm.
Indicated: 14.2; mm
